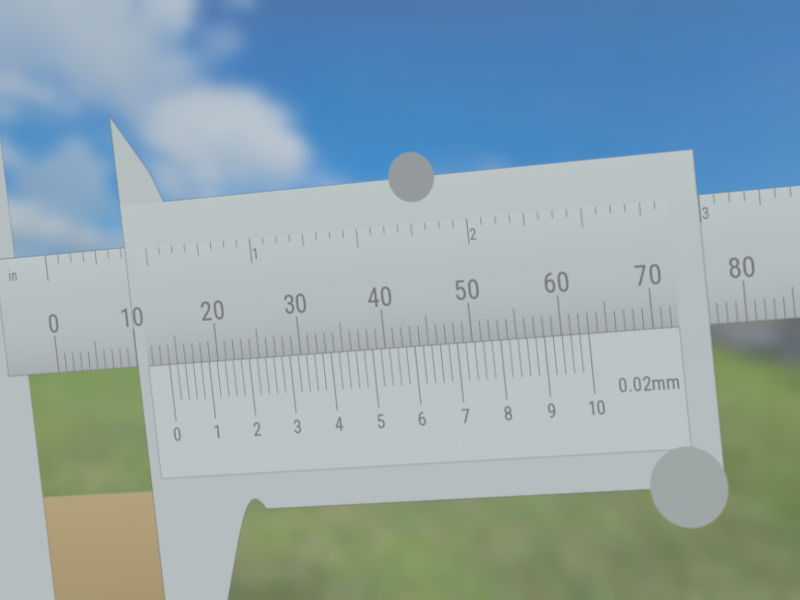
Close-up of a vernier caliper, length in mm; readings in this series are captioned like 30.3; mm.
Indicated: 14.0; mm
